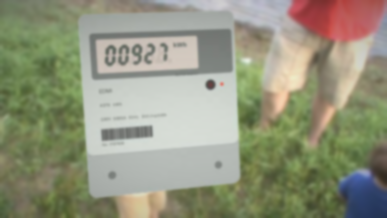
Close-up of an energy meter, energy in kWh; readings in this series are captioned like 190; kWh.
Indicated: 927; kWh
